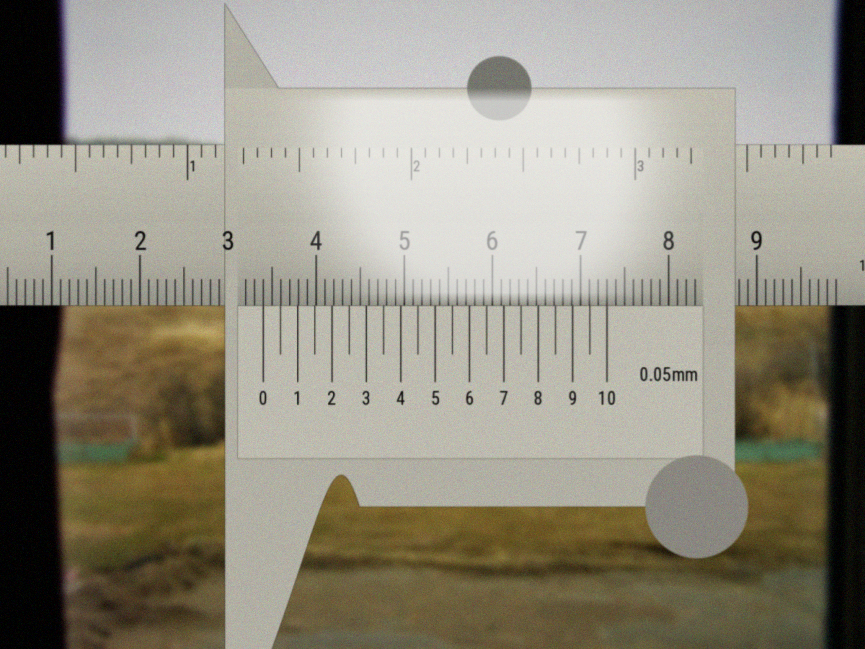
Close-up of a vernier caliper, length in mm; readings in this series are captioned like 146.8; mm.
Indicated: 34.0; mm
